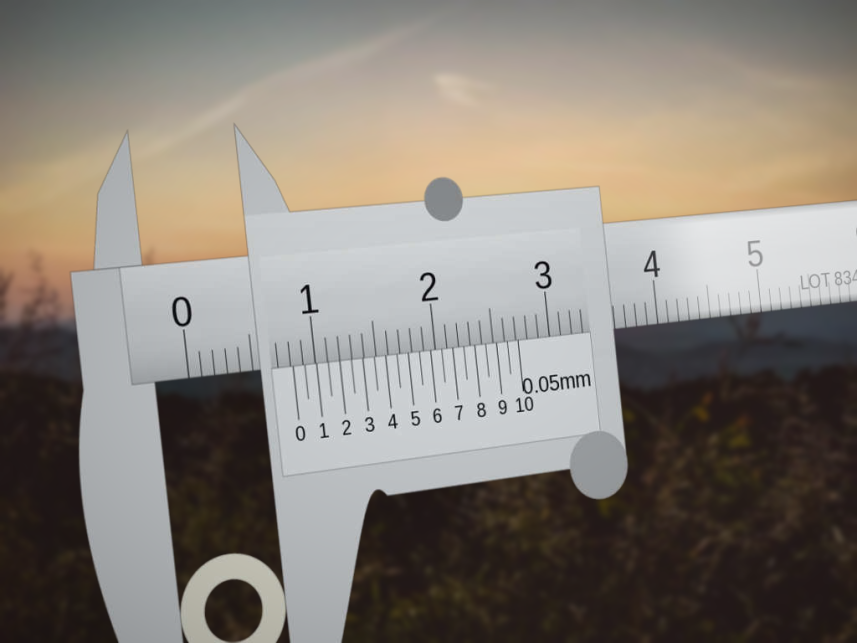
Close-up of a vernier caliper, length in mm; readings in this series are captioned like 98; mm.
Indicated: 8.2; mm
